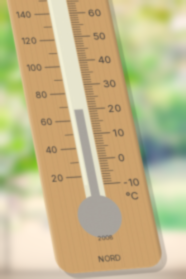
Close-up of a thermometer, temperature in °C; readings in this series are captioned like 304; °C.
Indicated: 20; °C
